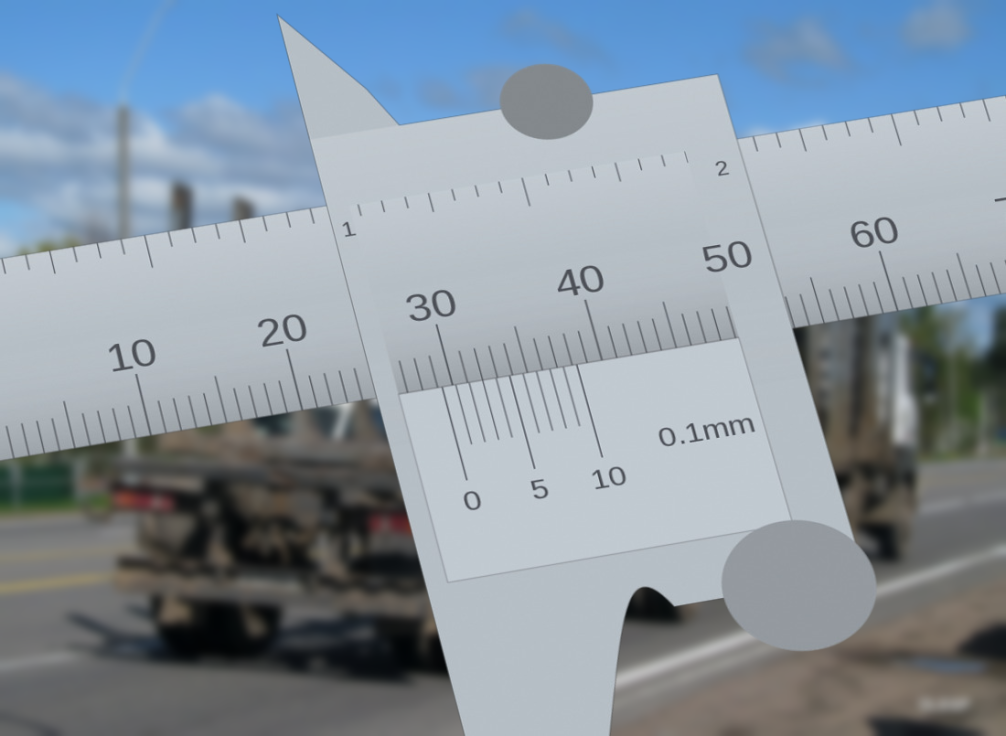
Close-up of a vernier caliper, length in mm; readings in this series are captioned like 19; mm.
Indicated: 29.3; mm
